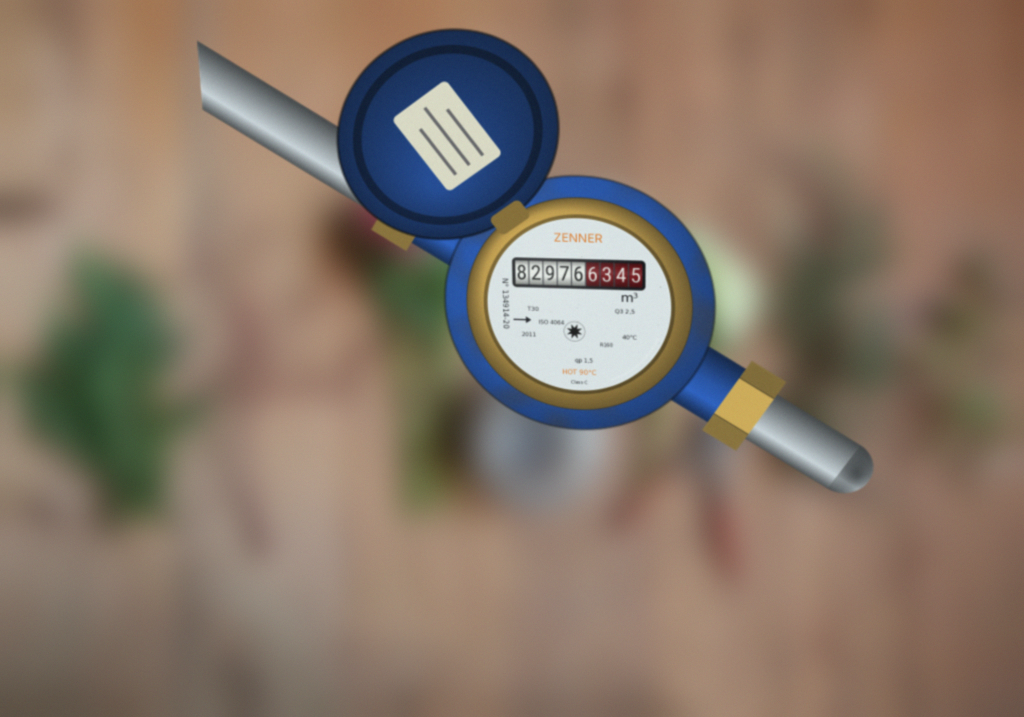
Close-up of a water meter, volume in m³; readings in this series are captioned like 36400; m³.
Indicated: 82976.6345; m³
